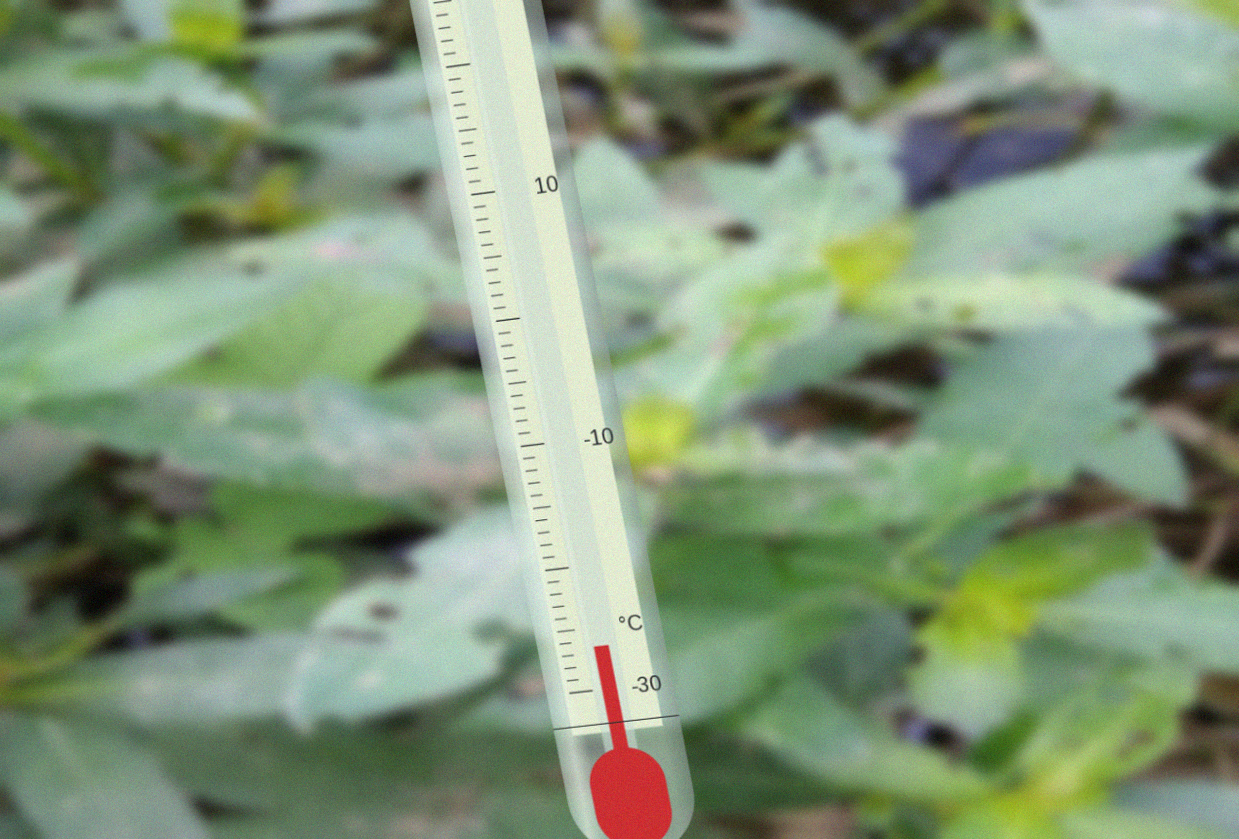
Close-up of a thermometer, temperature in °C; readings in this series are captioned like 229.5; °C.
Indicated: -26.5; °C
